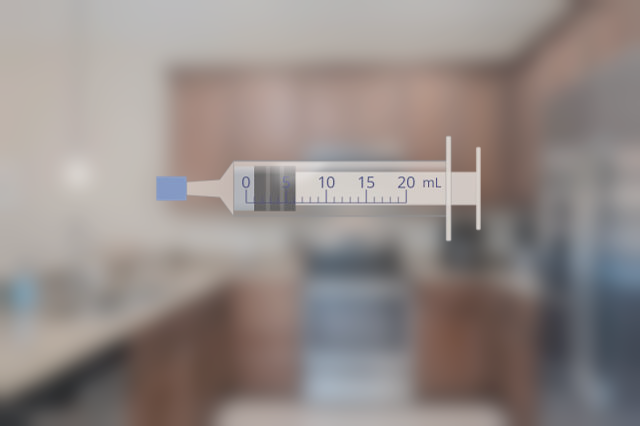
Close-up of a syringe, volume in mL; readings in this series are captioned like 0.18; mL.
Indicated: 1; mL
